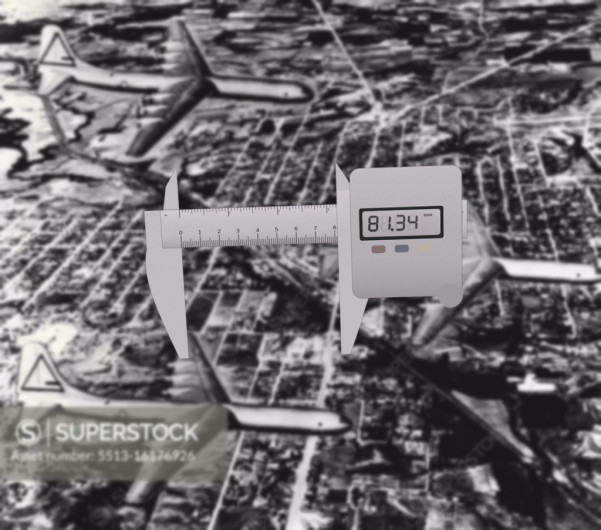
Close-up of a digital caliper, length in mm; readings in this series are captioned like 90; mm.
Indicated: 81.34; mm
